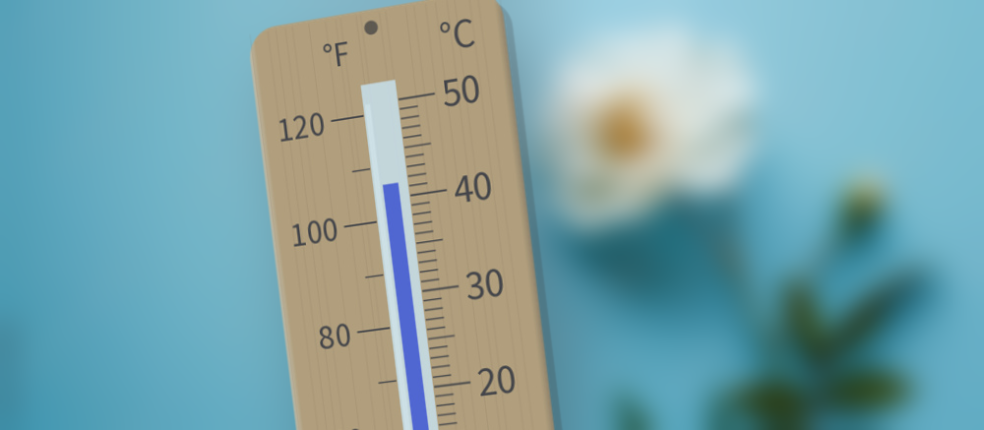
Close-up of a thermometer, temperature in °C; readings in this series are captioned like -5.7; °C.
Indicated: 41.5; °C
